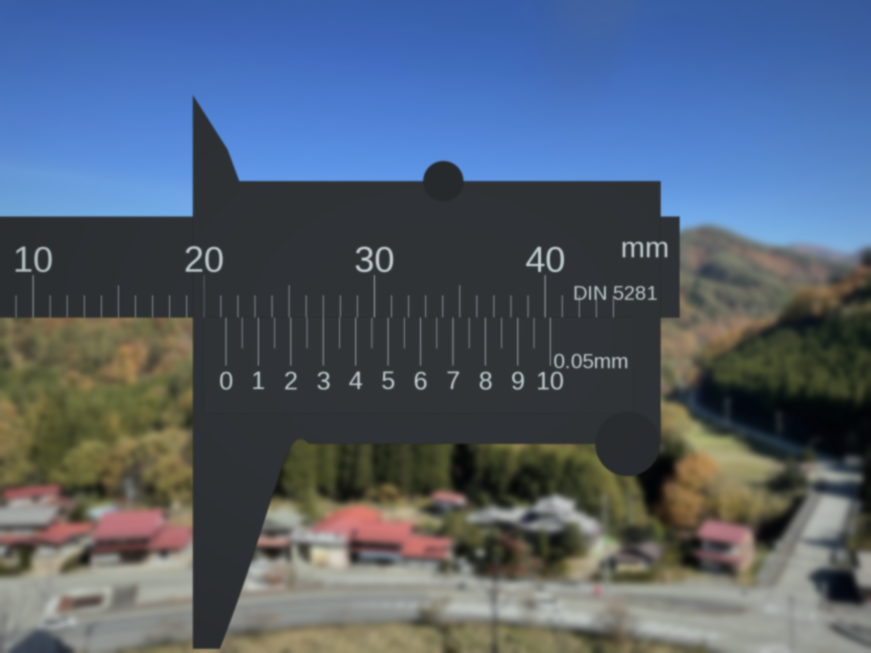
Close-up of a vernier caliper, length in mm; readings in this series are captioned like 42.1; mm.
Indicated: 21.3; mm
